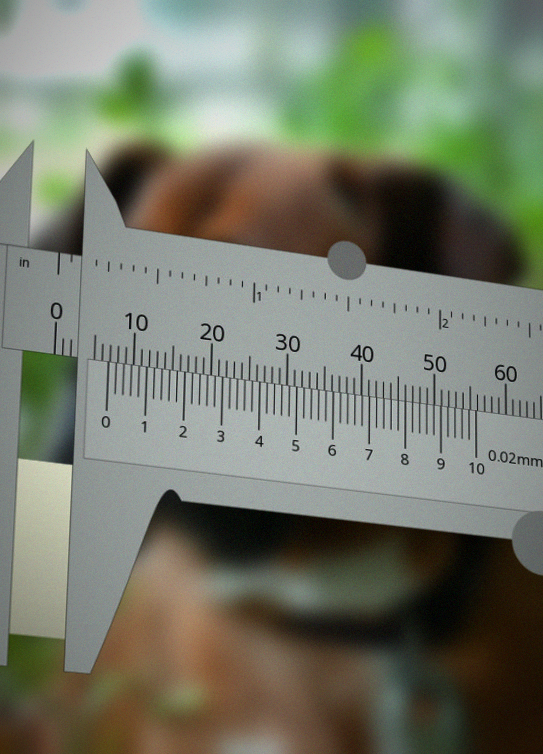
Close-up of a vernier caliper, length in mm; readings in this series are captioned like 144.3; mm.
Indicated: 6.8; mm
